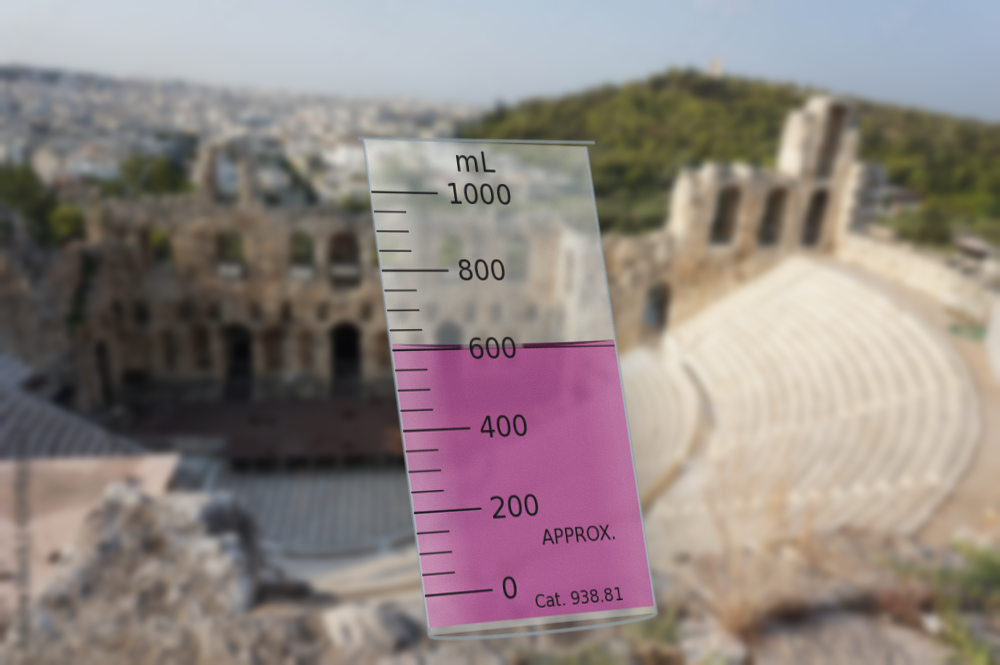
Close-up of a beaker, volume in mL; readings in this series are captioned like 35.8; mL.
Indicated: 600; mL
